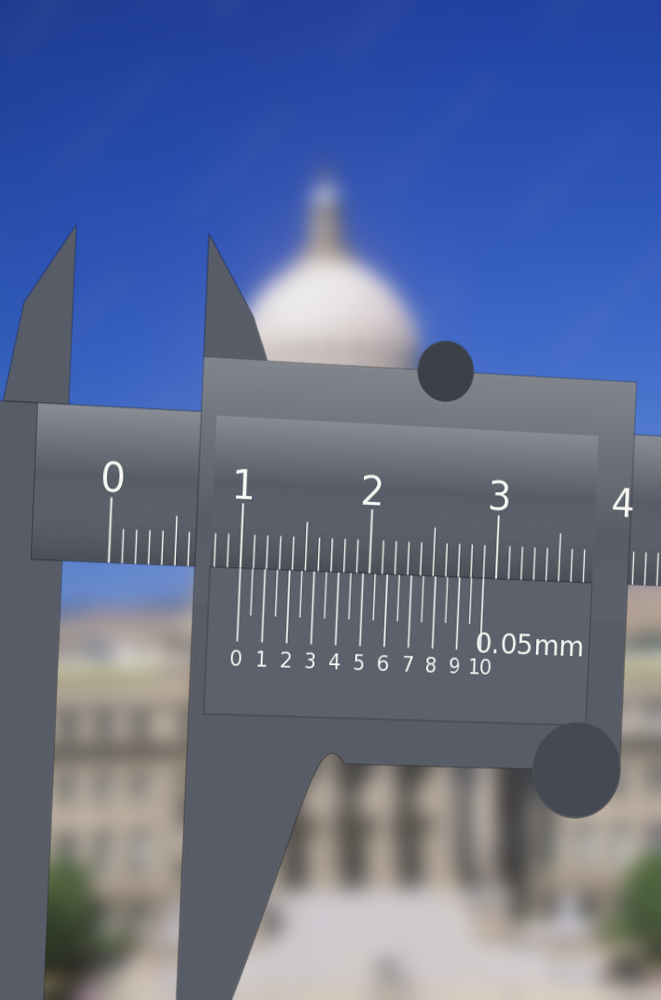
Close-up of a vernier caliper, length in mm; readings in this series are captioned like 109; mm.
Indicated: 10.0; mm
